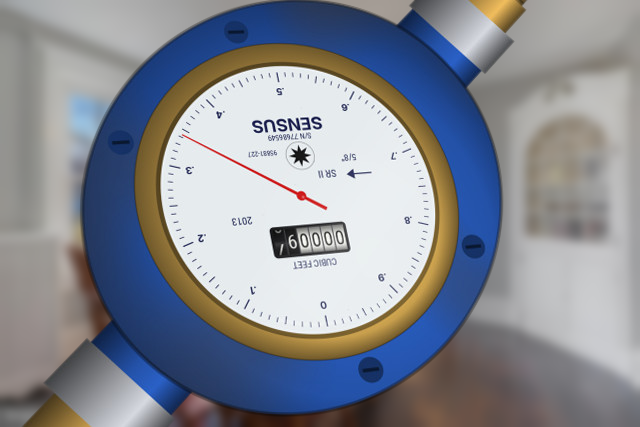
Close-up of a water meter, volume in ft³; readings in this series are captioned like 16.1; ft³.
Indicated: 97.34; ft³
